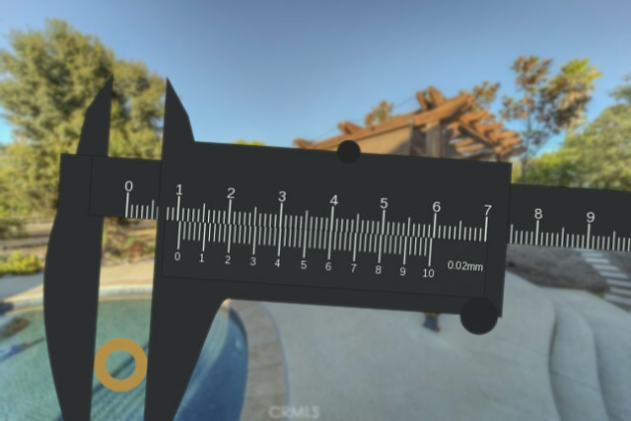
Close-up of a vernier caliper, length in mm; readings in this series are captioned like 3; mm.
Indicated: 10.5; mm
